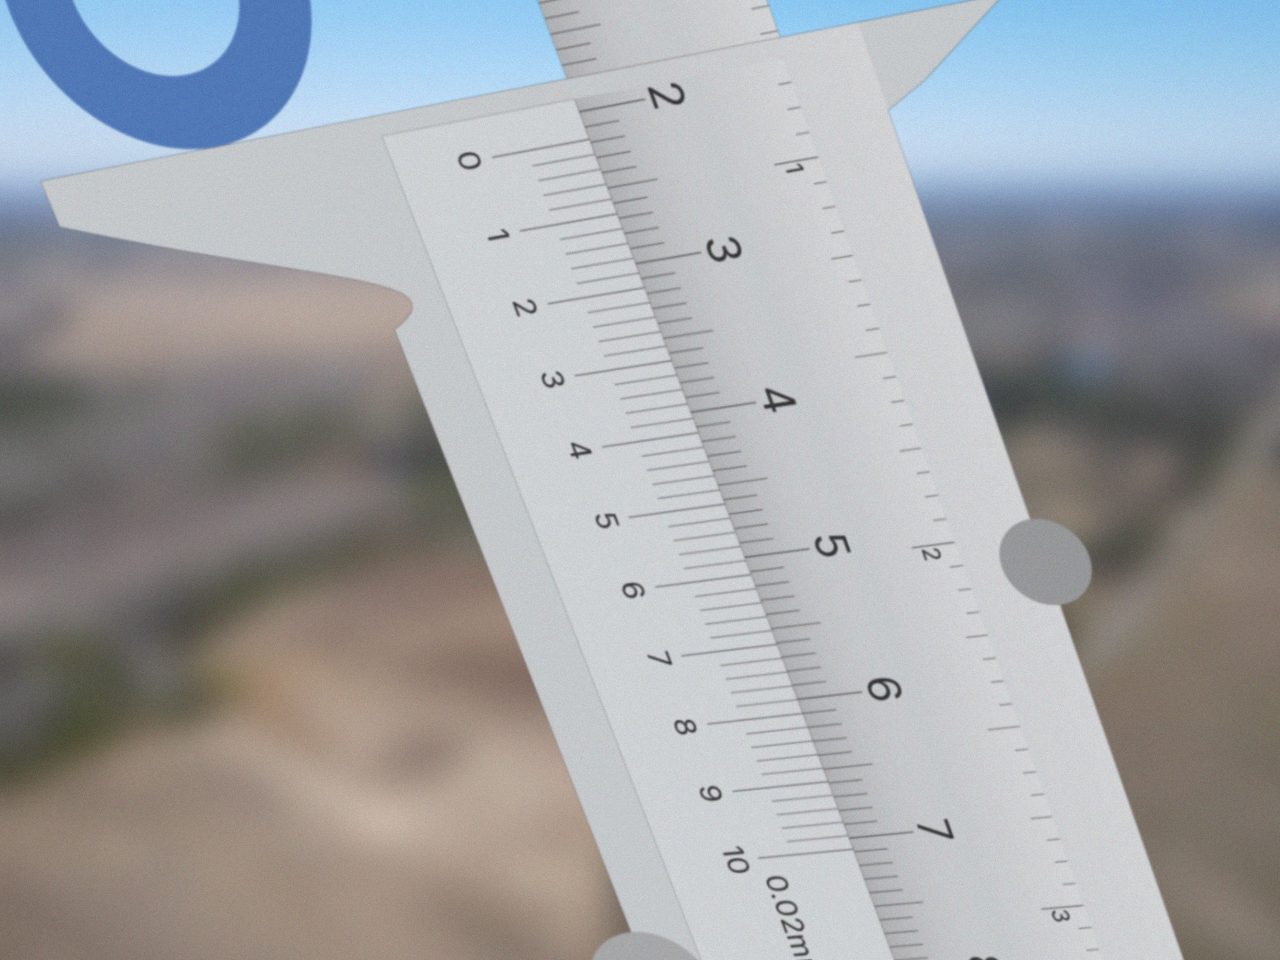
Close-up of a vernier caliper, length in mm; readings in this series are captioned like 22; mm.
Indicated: 21.8; mm
